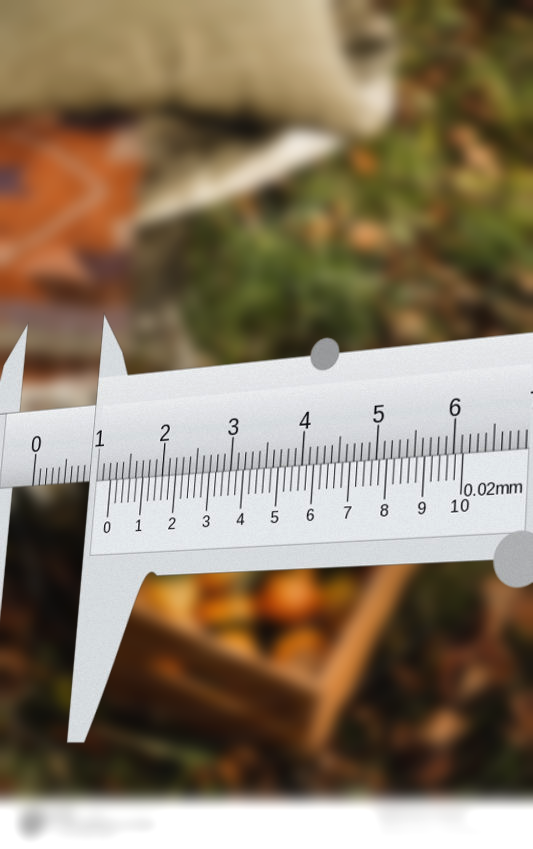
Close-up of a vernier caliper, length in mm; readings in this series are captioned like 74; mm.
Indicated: 12.2; mm
